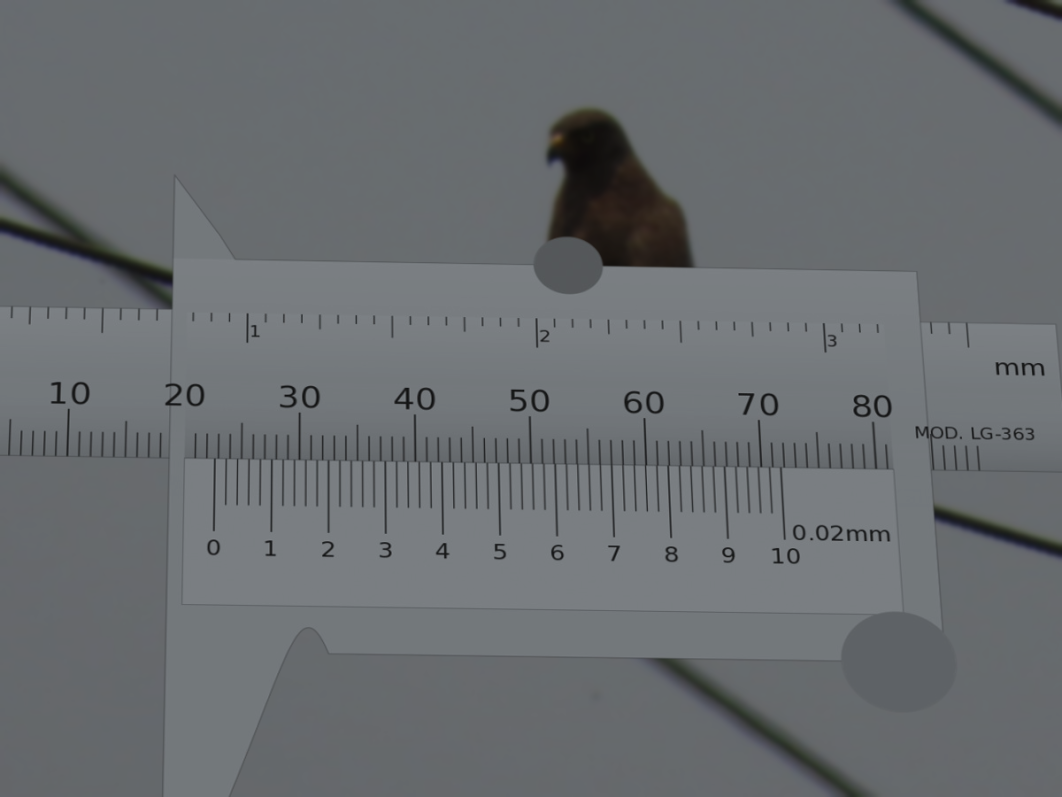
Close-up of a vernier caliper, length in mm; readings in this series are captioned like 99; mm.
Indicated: 22.7; mm
